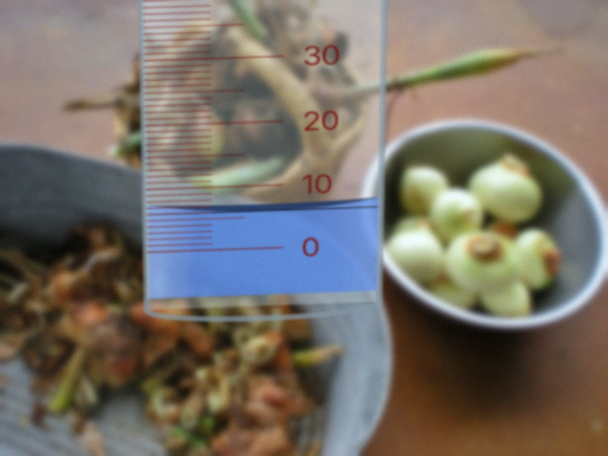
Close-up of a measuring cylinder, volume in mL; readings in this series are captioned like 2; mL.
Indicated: 6; mL
